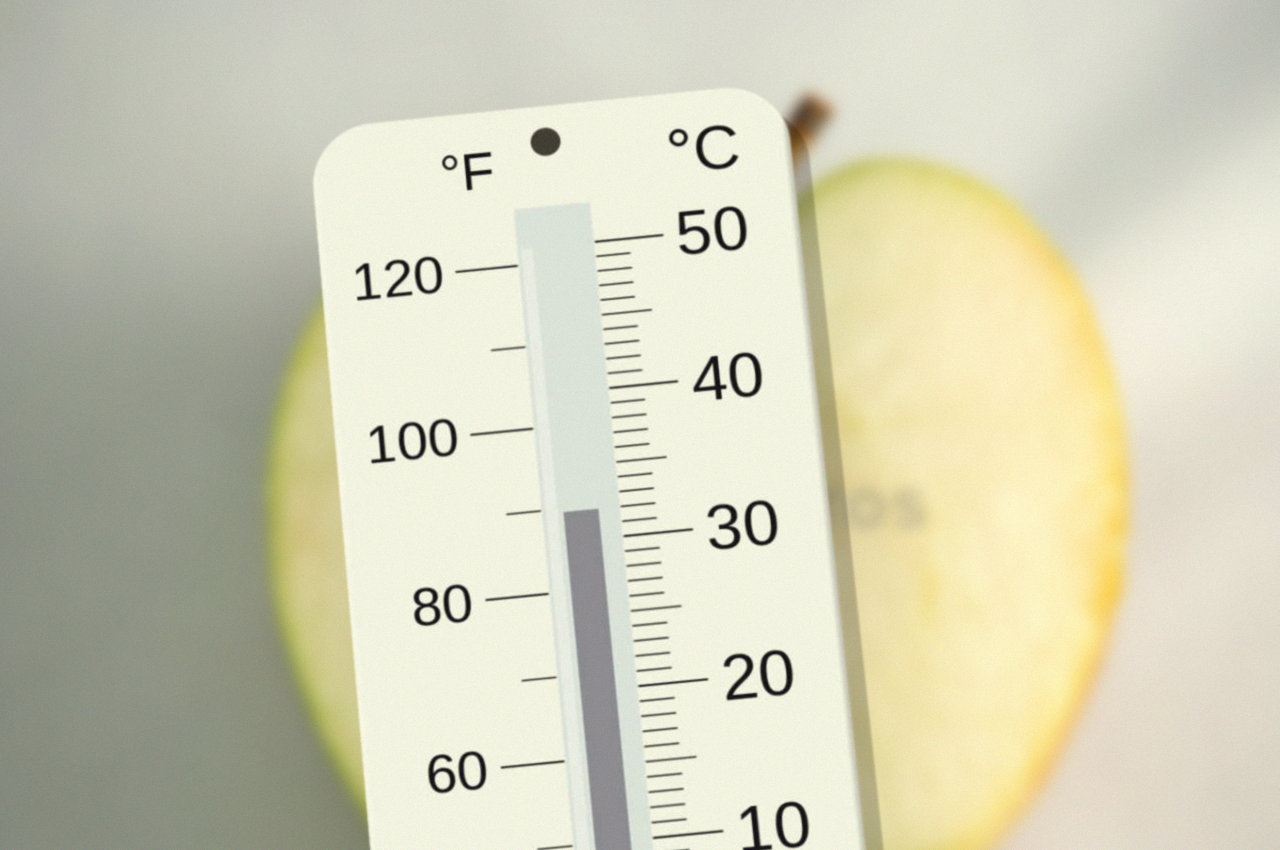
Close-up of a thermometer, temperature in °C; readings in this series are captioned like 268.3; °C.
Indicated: 32; °C
